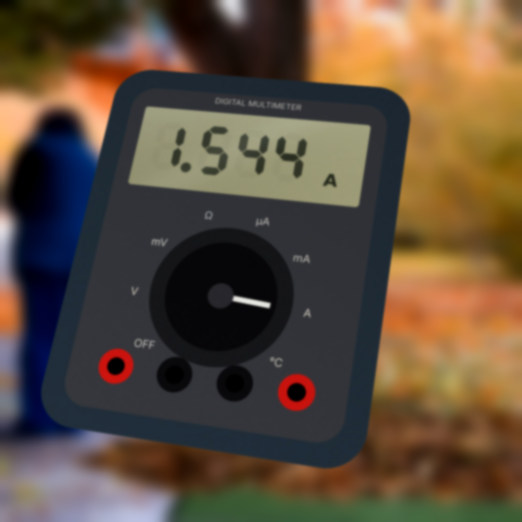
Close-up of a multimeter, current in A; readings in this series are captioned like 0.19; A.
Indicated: 1.544; A
